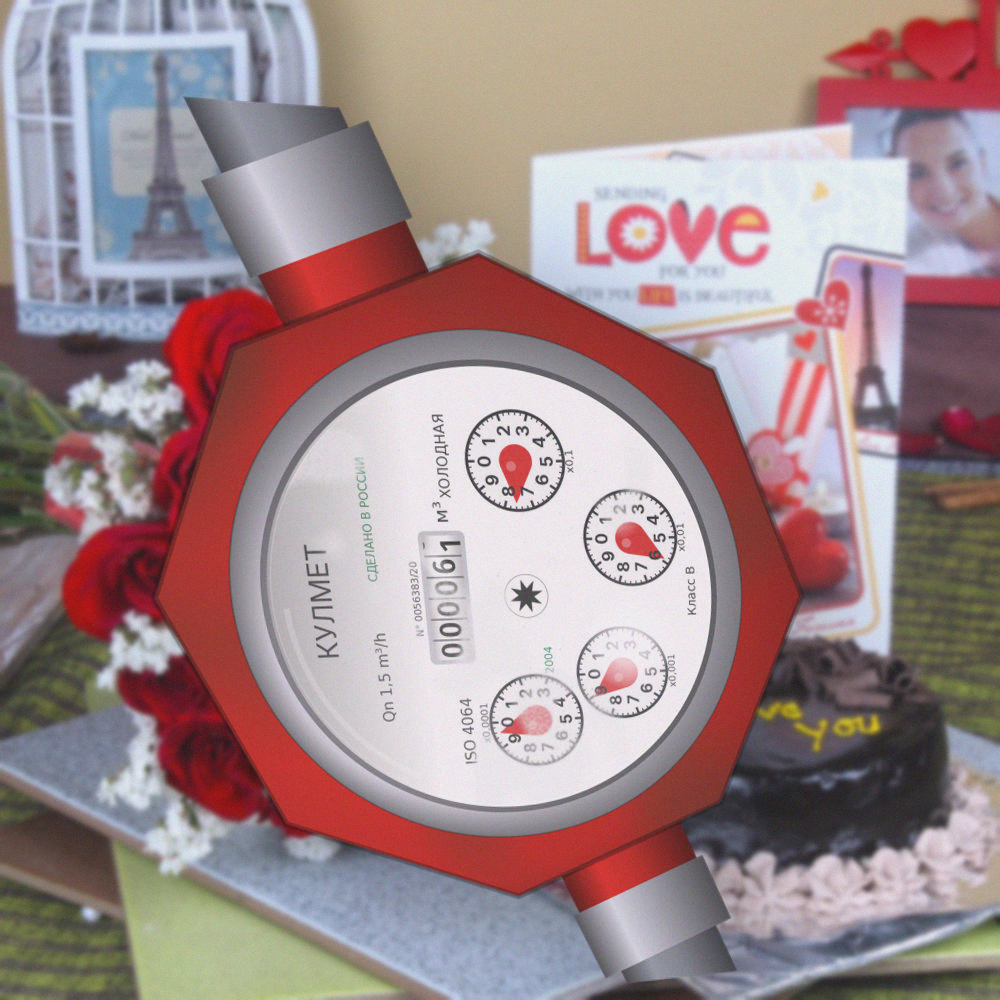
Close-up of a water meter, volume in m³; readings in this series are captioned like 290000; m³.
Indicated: 60.7589; m³
